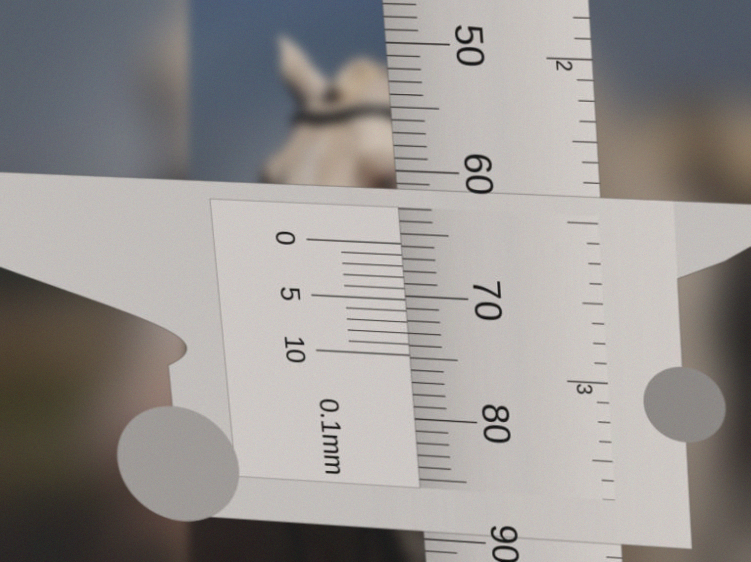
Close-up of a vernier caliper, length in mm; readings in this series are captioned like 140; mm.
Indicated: 65.8; mm
